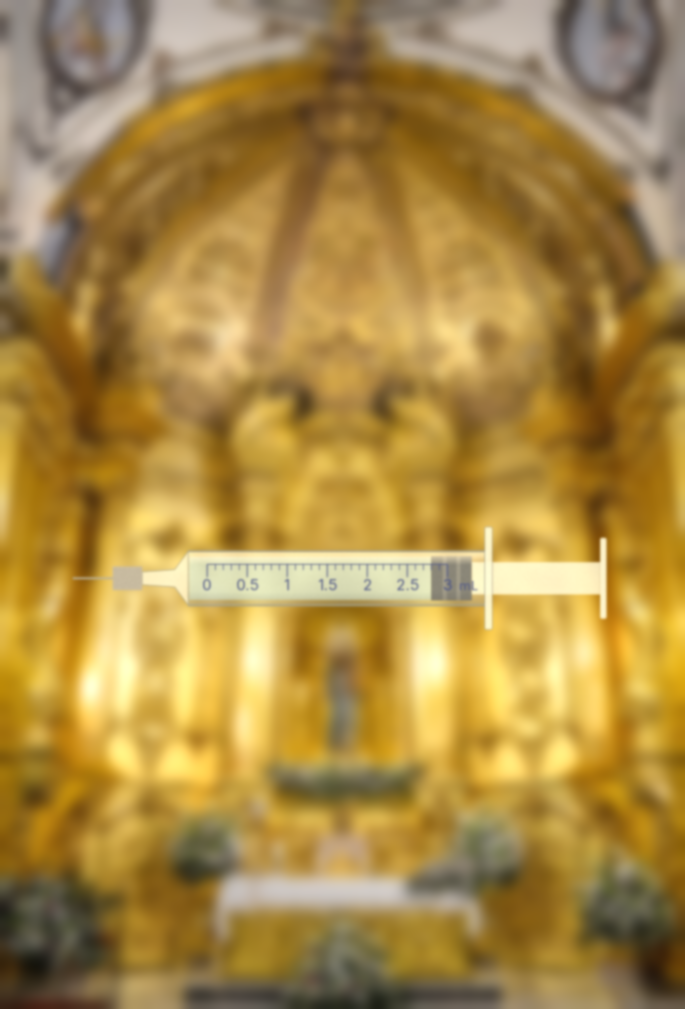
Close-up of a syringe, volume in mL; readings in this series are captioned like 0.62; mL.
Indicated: 2.8; mL
